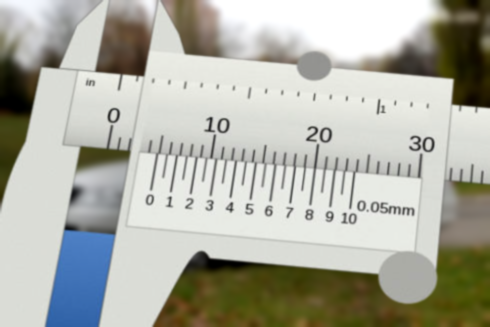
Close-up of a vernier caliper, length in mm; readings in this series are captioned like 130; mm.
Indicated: 4.8; mm
